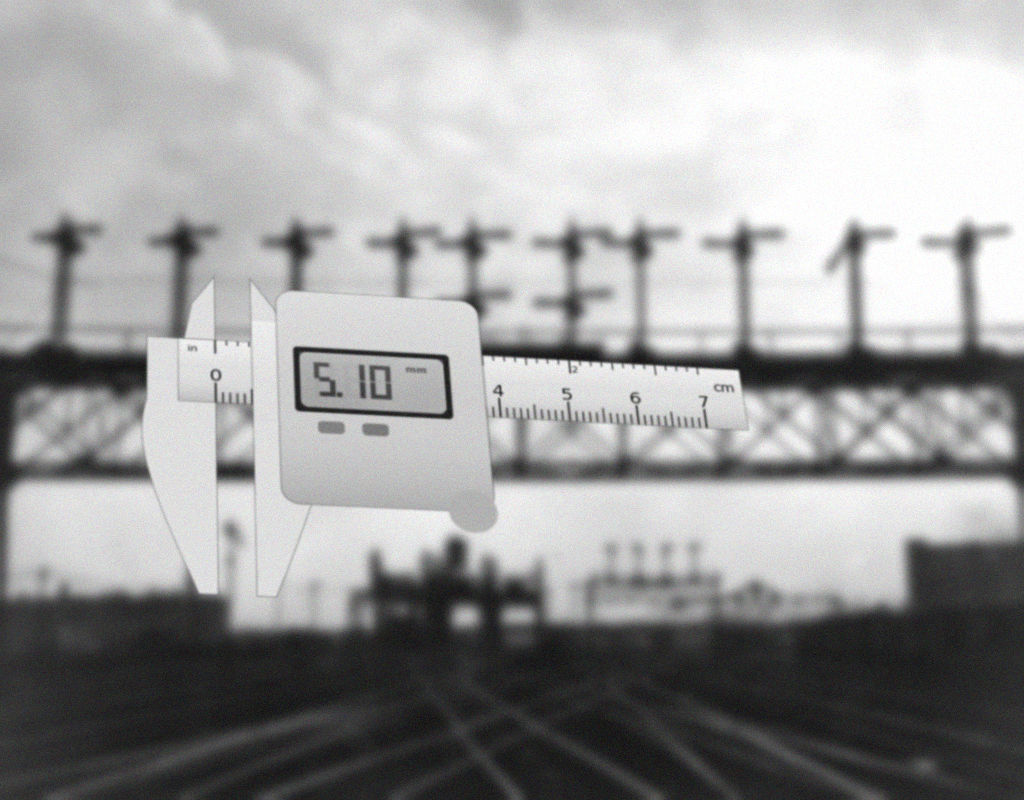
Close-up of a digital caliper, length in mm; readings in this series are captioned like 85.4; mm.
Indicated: 5.10; mm
